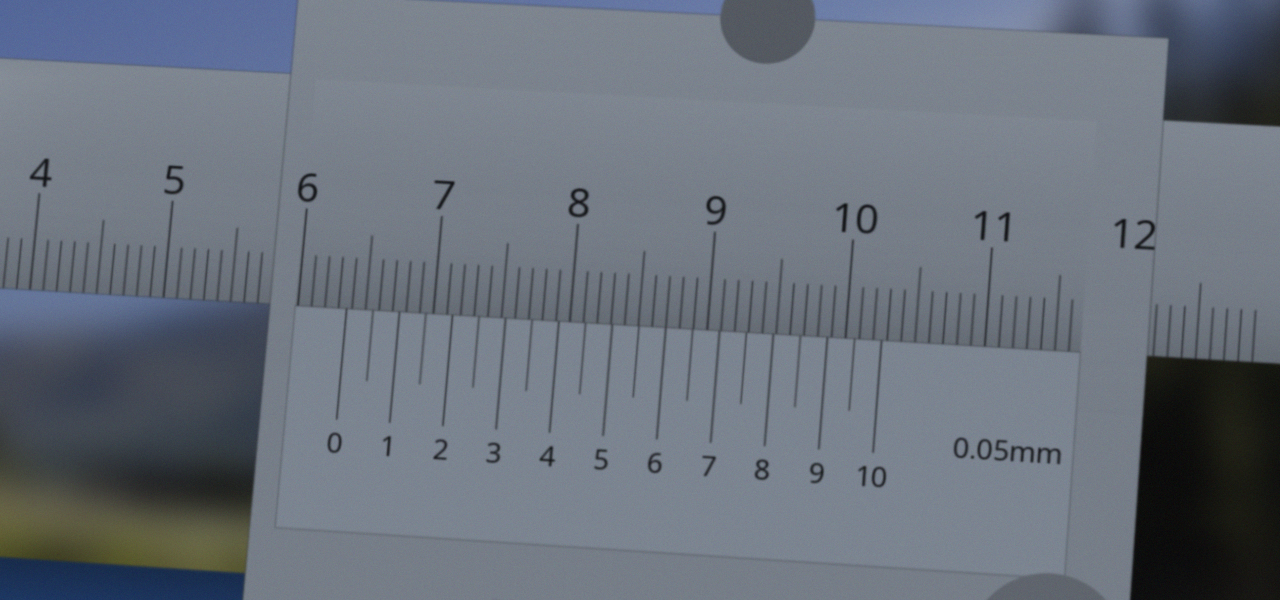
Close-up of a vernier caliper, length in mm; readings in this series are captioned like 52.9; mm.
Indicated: 63.6; mm
